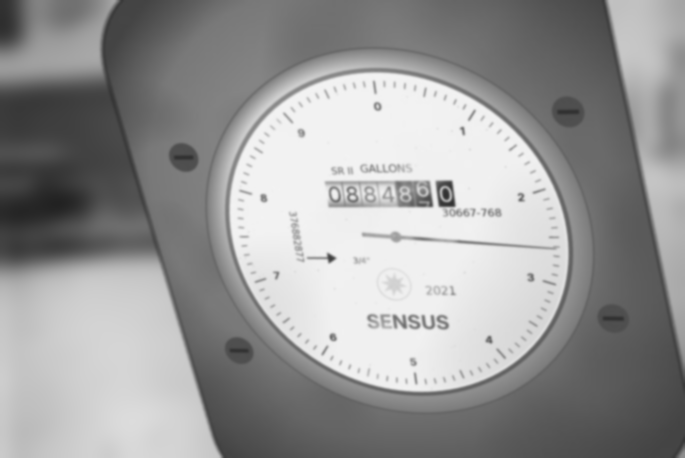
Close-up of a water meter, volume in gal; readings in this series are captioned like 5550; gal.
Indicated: 884862.6; gal
